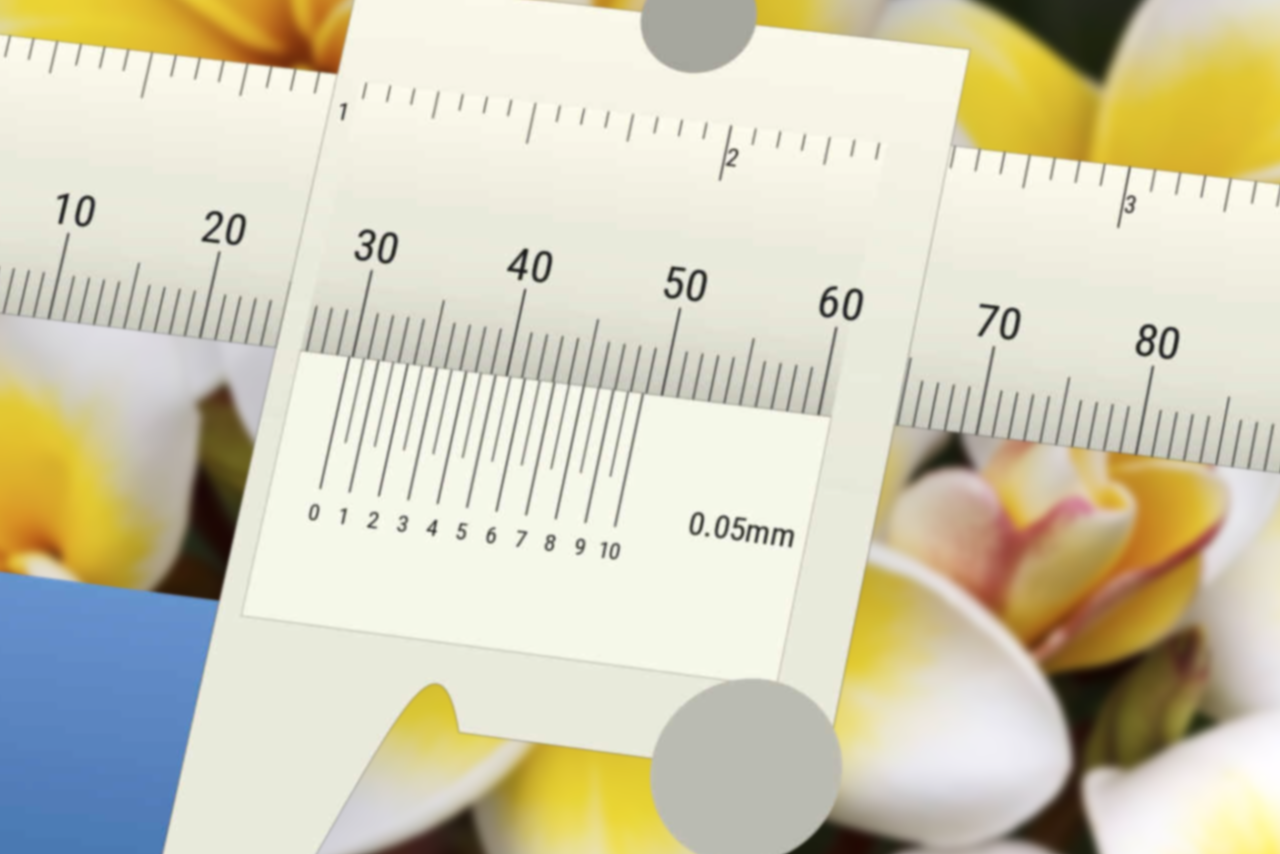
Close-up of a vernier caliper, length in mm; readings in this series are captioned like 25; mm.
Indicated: 29.8; mm
